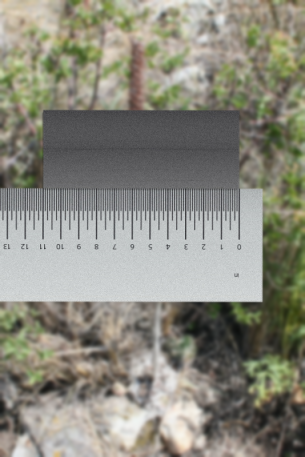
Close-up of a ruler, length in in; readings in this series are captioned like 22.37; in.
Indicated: 11; in
